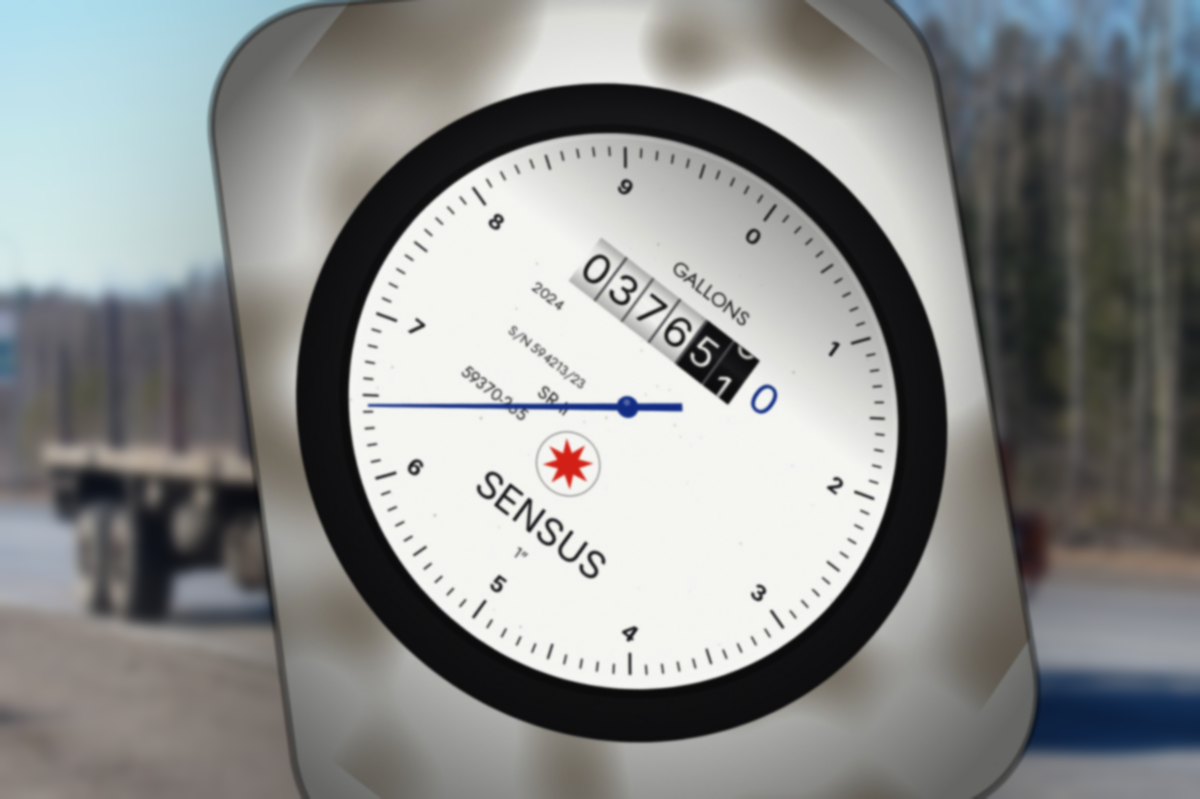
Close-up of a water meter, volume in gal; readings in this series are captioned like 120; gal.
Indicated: 376506.4; gal
